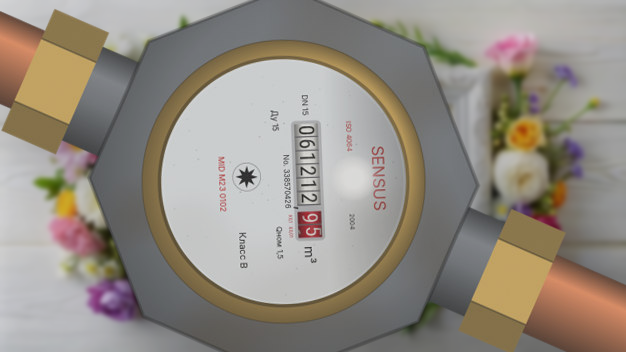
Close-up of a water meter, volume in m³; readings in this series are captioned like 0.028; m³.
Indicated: 61212.95; m³
